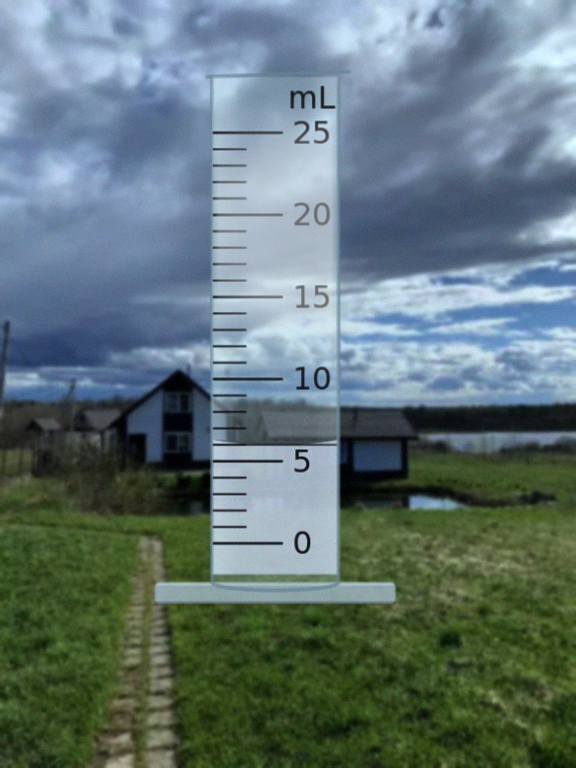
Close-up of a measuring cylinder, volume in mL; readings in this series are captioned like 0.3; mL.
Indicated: 6; mL
